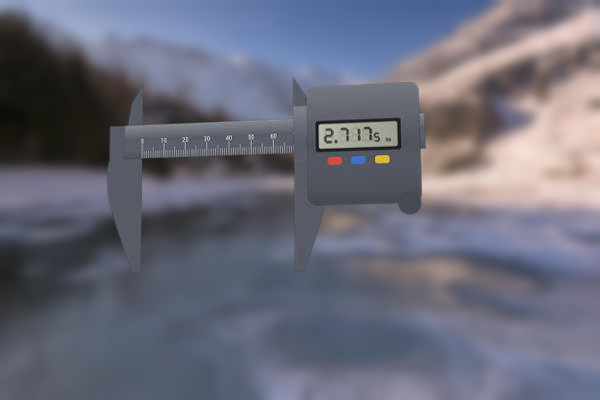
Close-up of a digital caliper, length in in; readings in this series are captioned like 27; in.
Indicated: 2.7175; in
